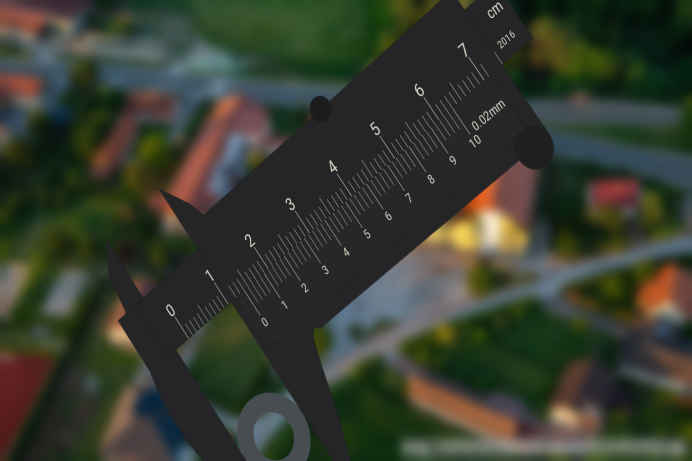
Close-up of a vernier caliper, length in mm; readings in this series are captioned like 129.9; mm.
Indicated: 14.0; mm
